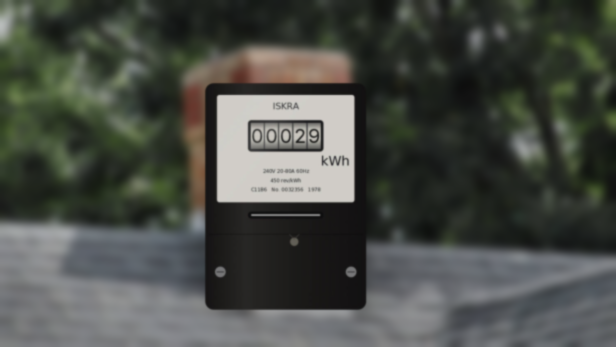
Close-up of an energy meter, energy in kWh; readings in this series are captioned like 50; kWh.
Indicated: 29; kWh
